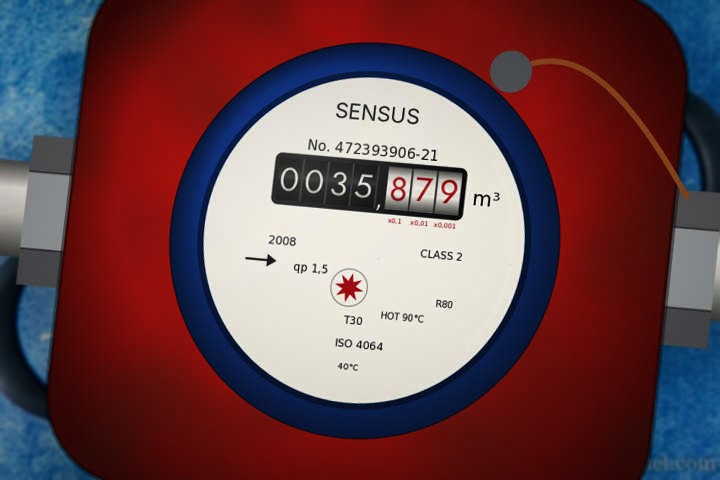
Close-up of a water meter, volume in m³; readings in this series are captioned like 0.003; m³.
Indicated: 35.879; m³
